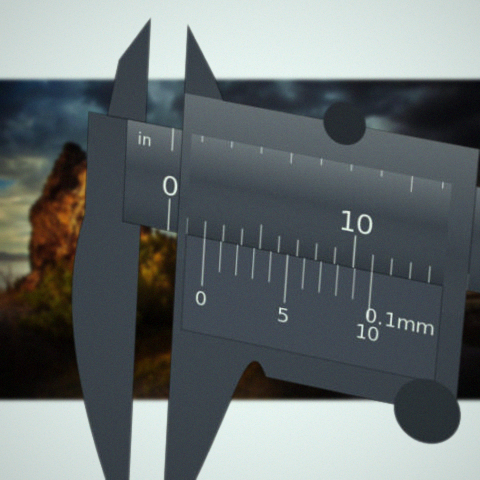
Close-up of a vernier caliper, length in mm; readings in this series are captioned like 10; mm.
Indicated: 2.0; mm
